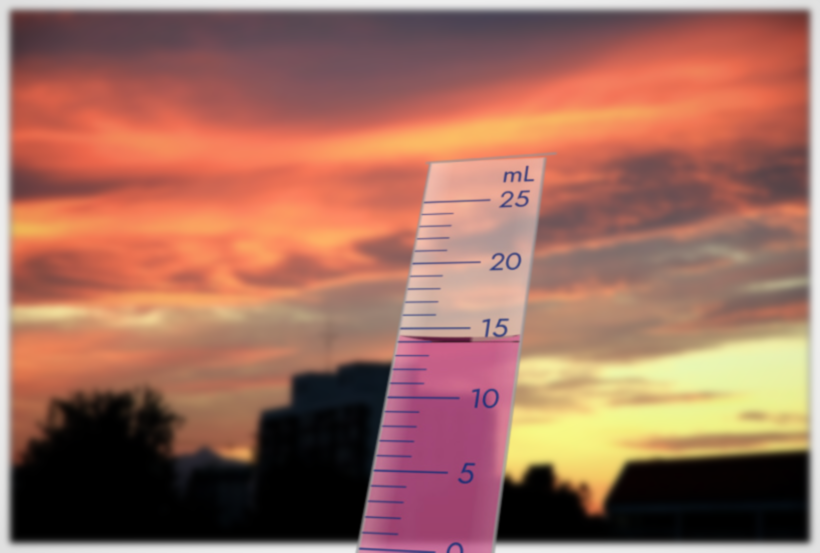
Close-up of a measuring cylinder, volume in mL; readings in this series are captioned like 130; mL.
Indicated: 14; mL
